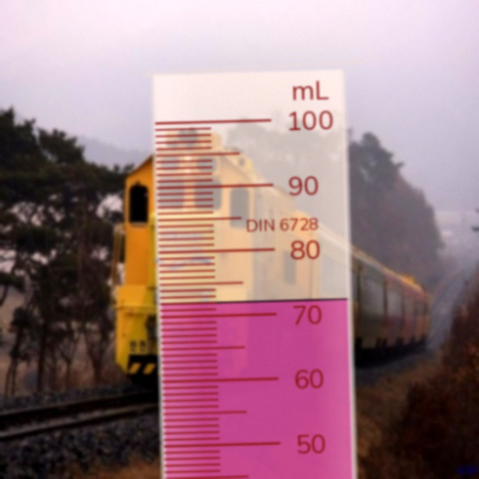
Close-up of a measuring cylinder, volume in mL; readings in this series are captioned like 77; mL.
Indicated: 72; mL
